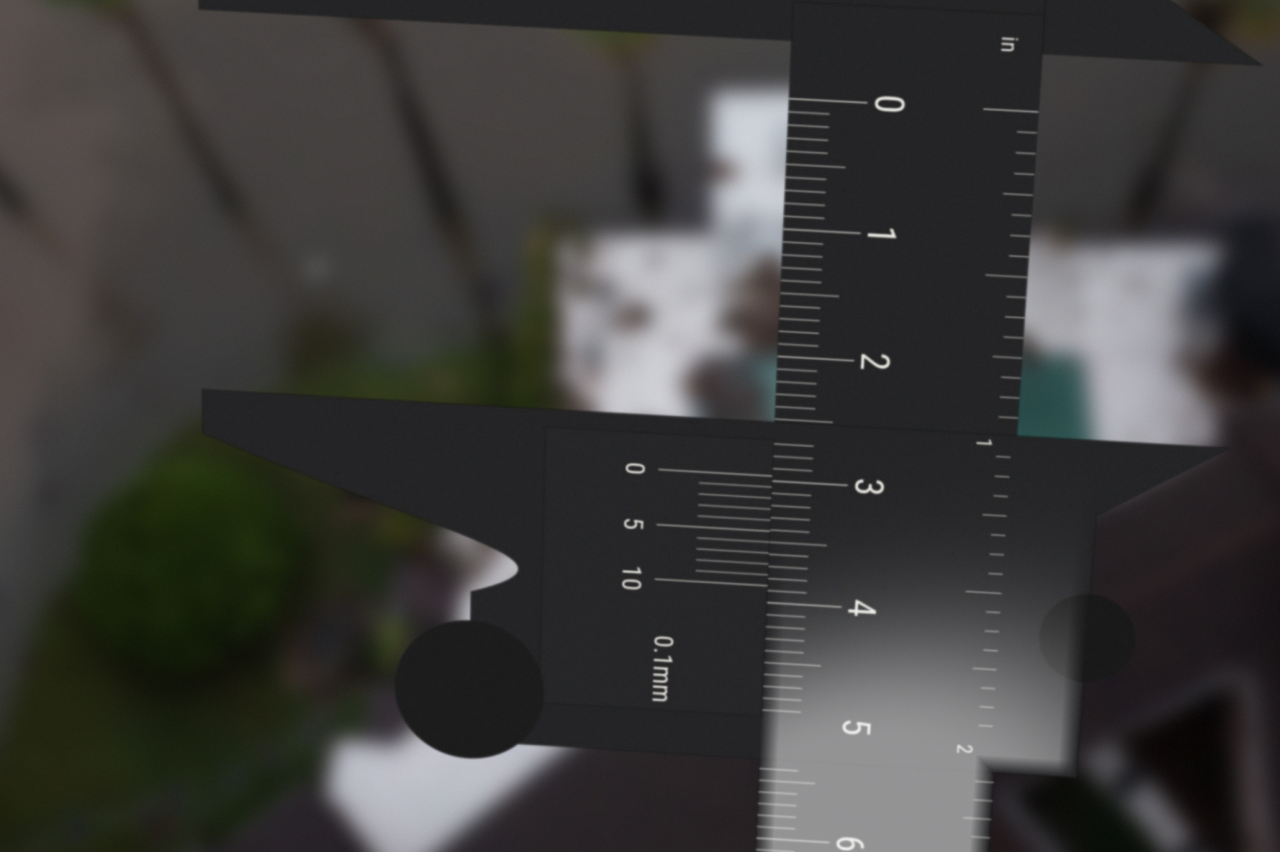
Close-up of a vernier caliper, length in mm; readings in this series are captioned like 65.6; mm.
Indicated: 29.6; mm
